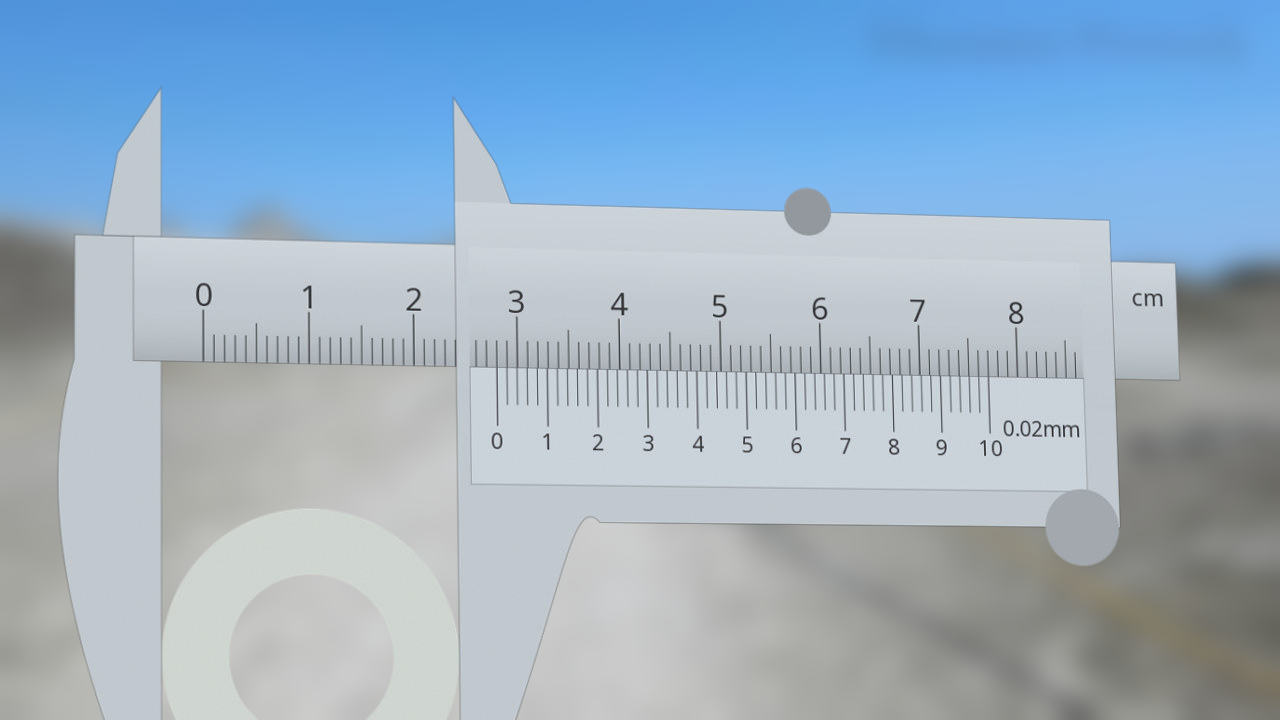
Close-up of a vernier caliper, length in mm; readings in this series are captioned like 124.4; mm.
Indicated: 28.0; mm
